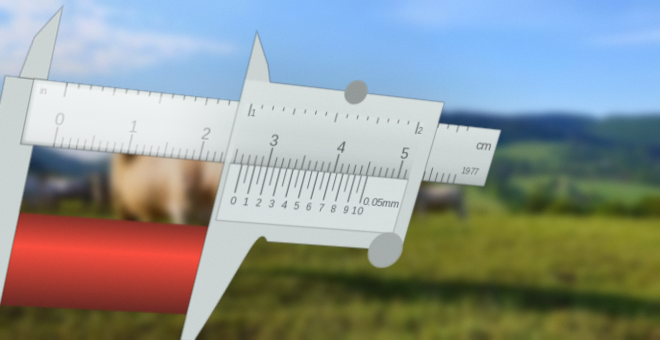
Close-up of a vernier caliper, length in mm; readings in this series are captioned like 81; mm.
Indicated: 26.2; mm
